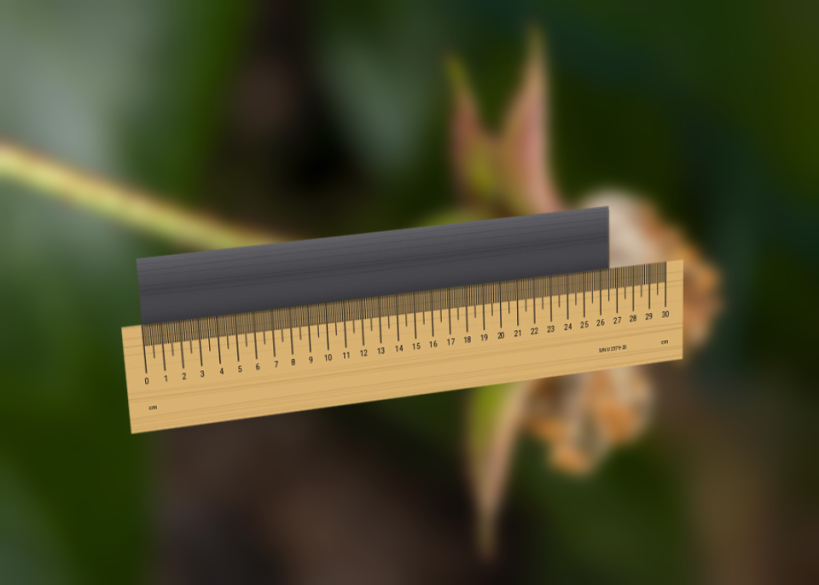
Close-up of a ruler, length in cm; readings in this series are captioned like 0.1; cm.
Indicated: 26.5; cm
